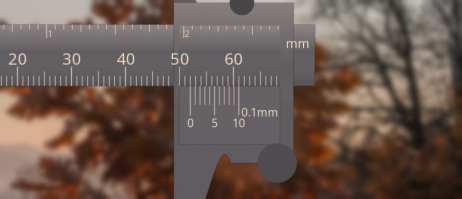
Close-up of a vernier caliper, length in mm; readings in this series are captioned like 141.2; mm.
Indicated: 52.0; mm
